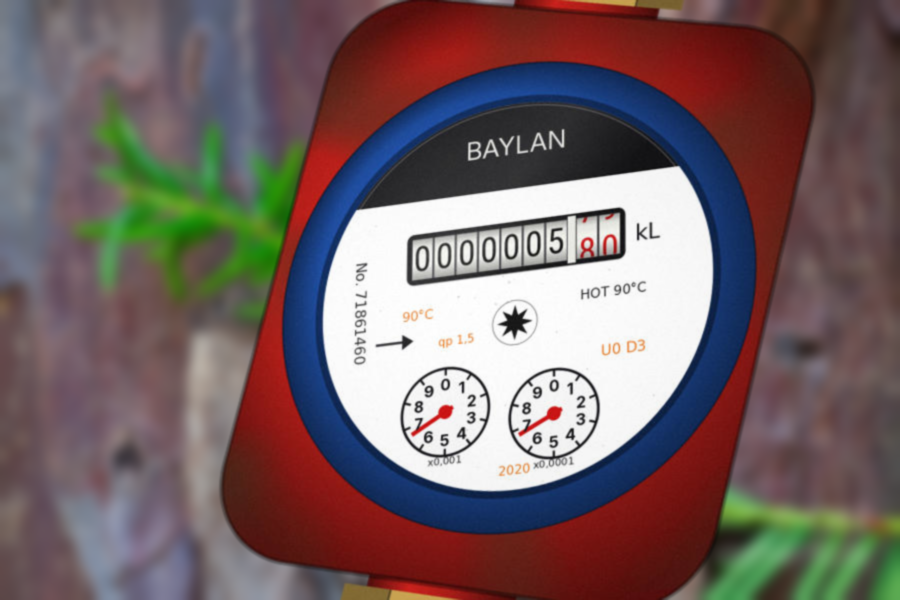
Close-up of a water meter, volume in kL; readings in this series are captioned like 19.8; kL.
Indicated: 5.7966; kL
